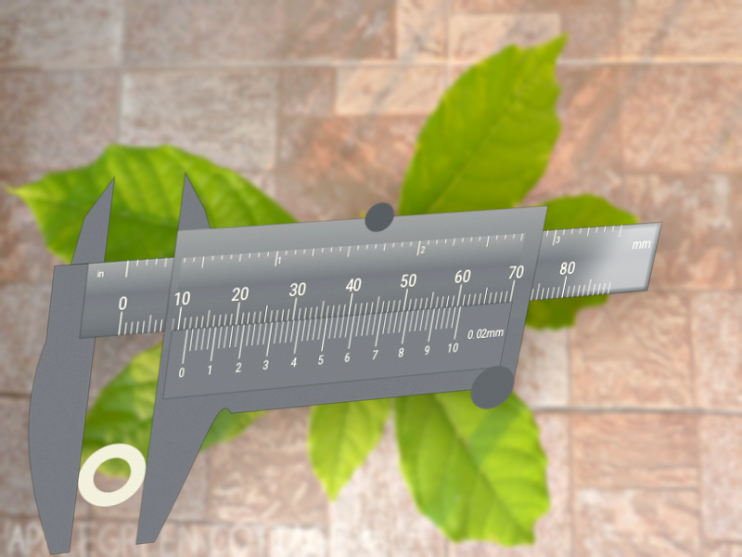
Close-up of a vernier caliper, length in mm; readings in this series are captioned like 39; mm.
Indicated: 11.6; mm
